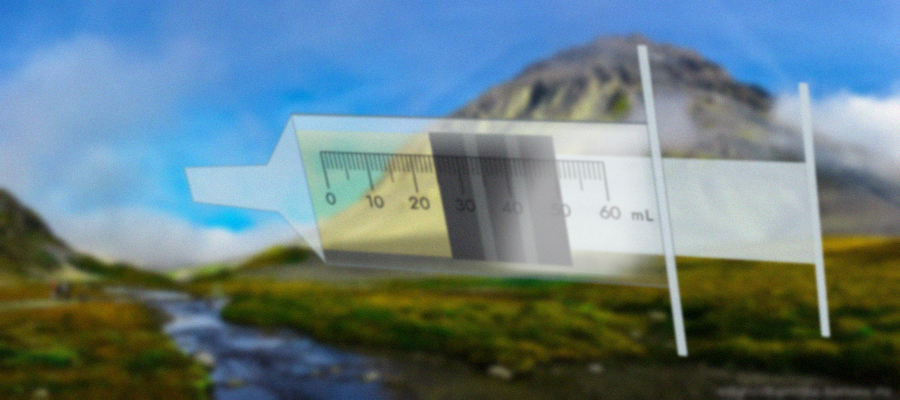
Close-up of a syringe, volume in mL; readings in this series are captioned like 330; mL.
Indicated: 25; mL
